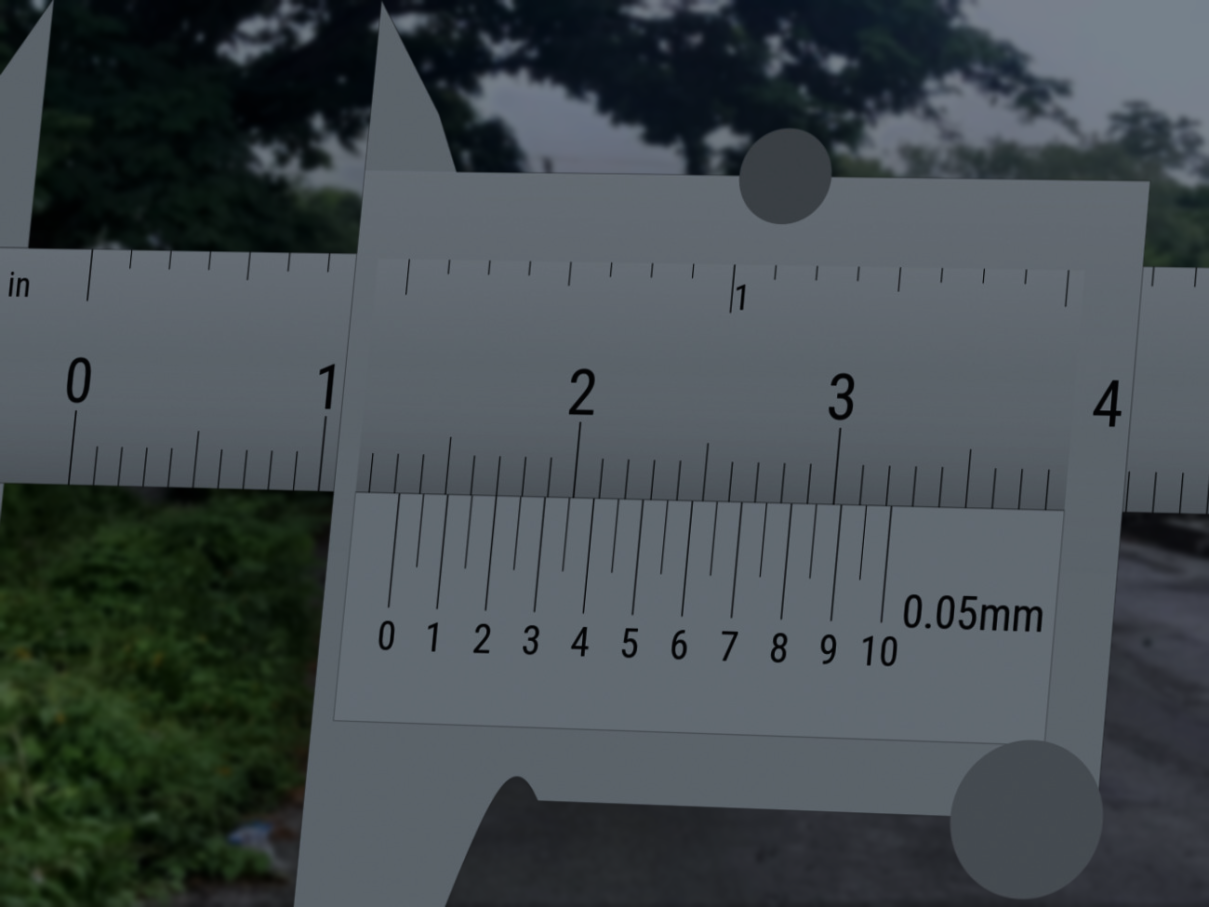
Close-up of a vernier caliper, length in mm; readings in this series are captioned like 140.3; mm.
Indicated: 13.20; mm
